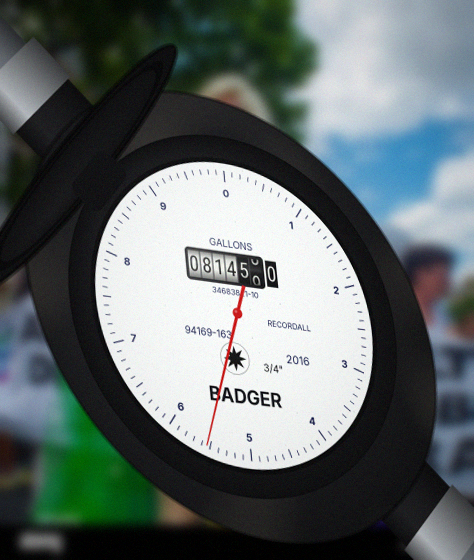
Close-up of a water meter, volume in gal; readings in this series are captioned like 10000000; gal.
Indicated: 814585.5; gal
